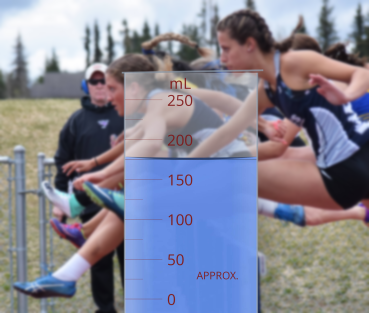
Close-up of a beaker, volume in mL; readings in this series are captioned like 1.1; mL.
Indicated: 175; mL
